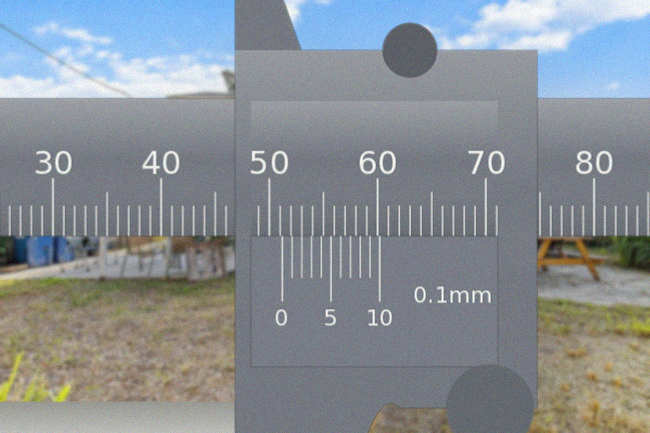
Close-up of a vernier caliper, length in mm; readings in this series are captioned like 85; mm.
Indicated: 51.2; mm
